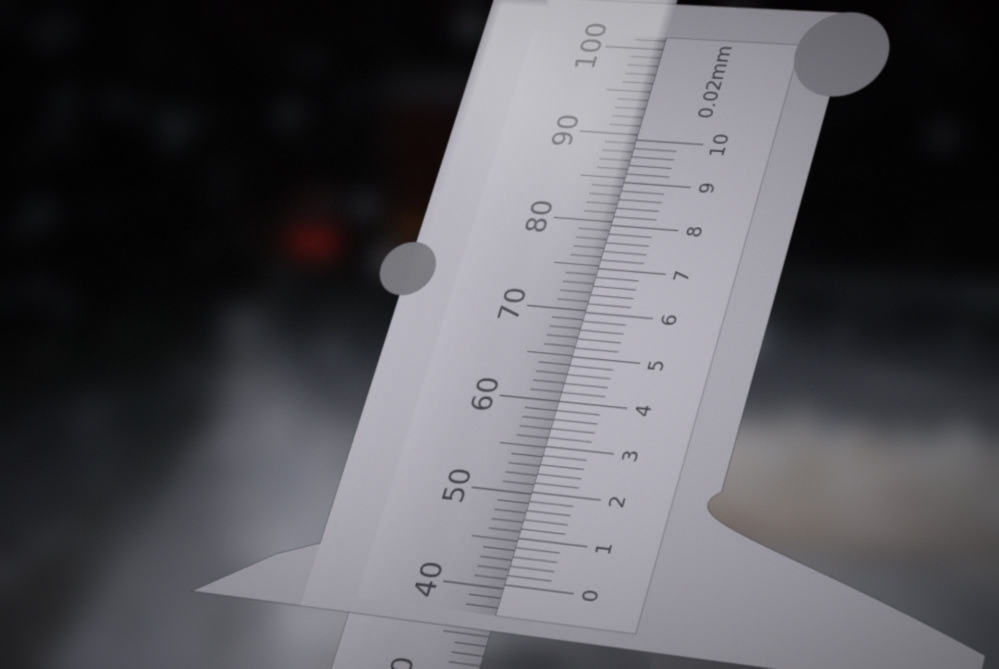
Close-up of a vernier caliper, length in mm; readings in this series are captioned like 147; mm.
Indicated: 40.4; mm
